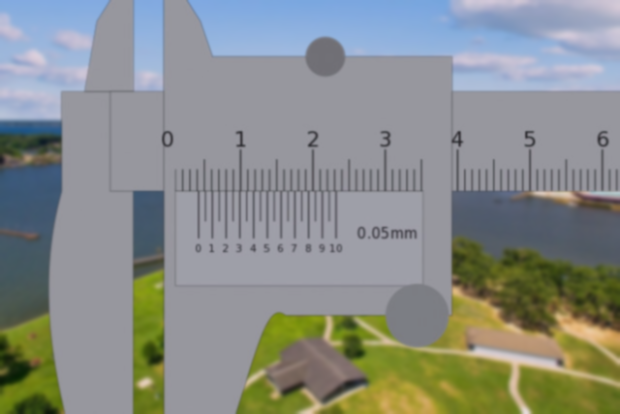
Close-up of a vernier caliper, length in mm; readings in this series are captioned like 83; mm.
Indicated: 4.2; mm
